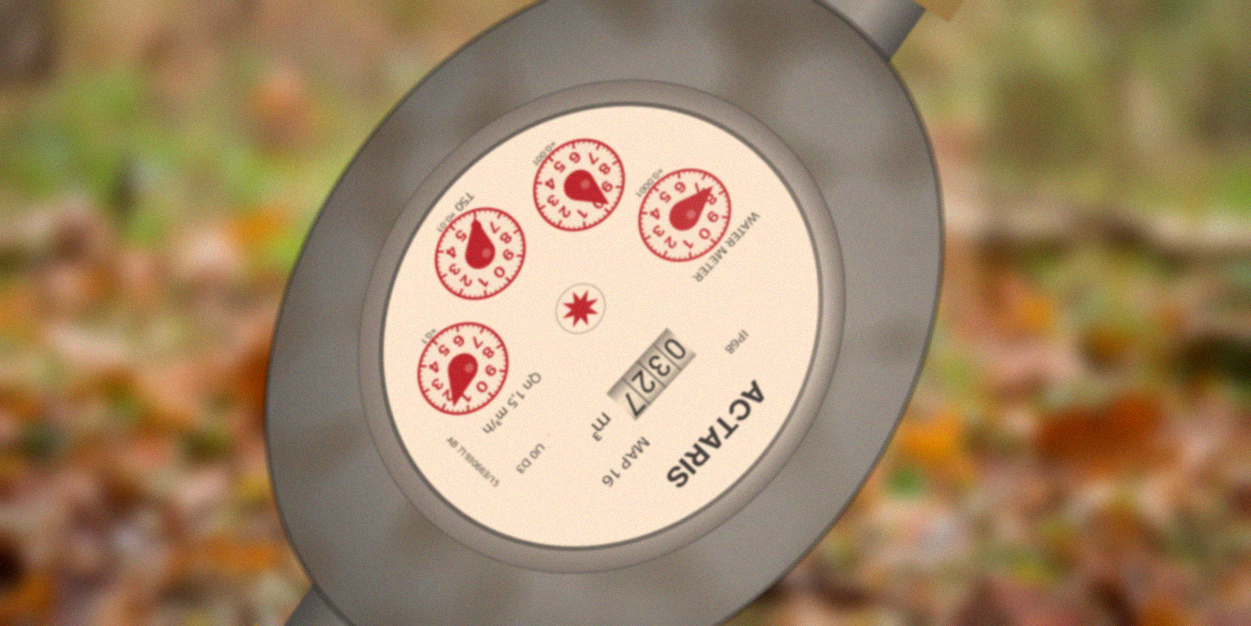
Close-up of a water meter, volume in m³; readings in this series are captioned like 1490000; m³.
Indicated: 327.1597; m³
